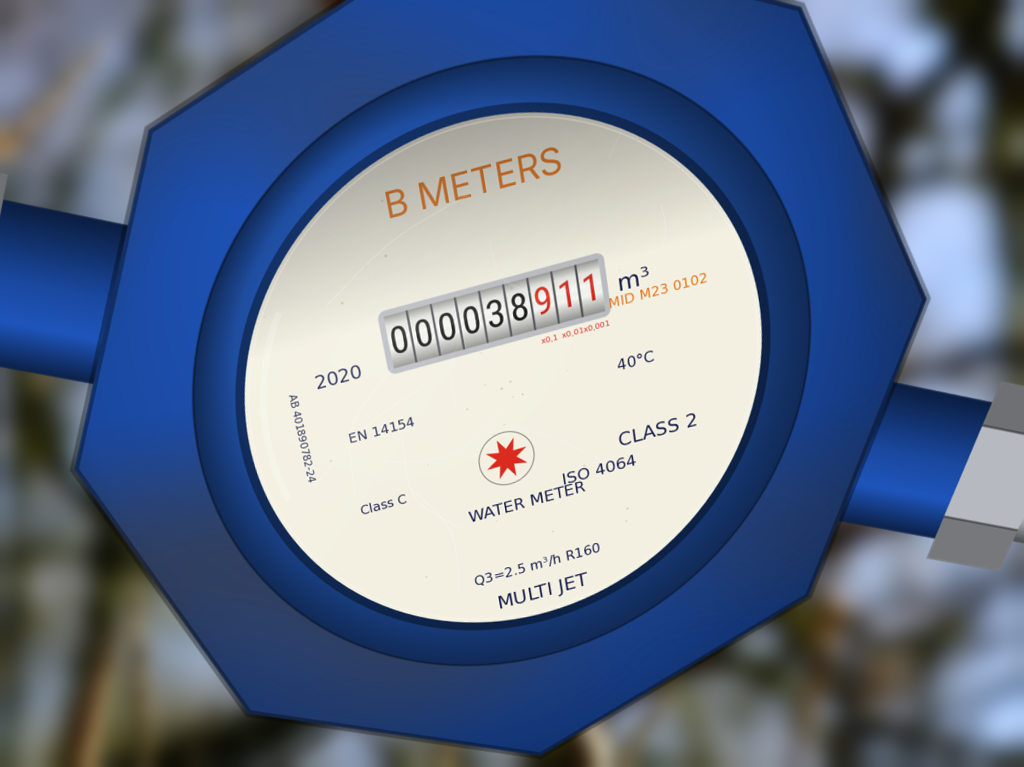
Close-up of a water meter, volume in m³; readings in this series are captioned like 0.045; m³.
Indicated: 38.911; m³
